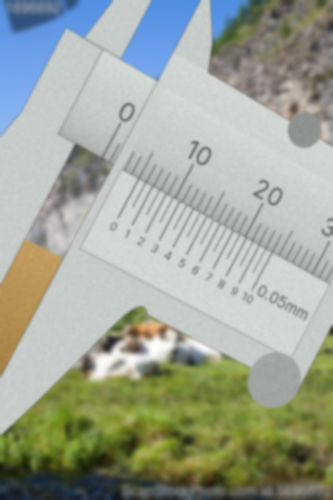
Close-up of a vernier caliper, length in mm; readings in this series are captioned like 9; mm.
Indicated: 5.0; mm
